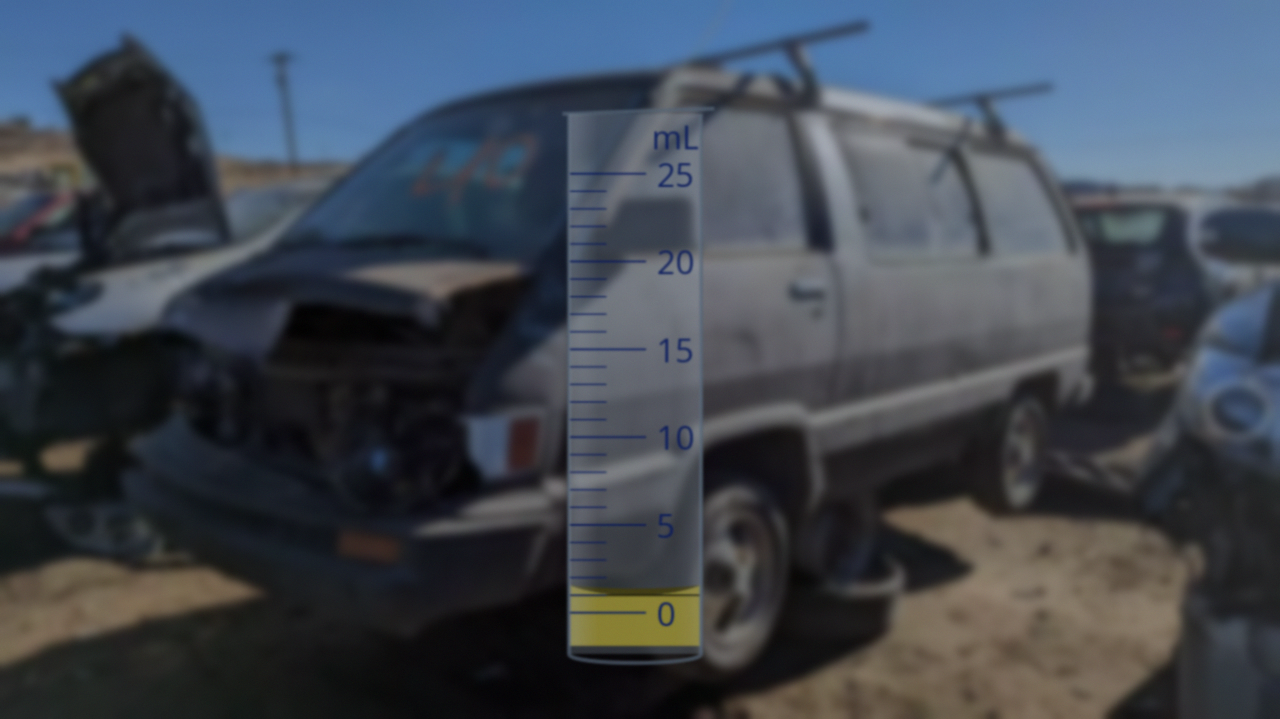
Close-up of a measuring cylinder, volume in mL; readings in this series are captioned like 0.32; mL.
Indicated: 1; mL
